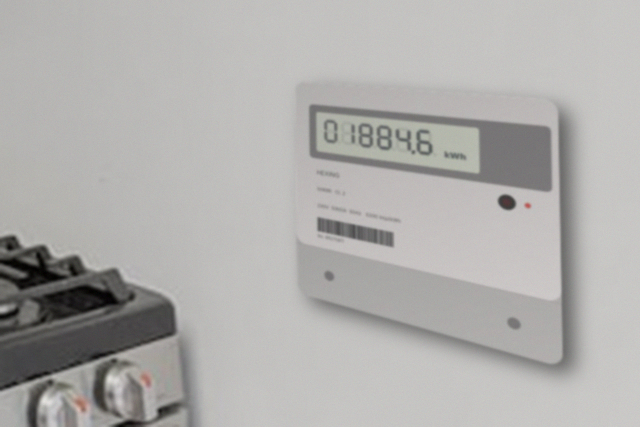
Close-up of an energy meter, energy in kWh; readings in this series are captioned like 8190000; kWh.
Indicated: 1884.6; kWh
